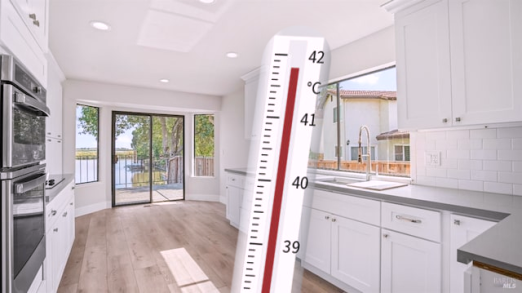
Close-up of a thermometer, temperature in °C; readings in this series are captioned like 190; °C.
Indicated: 41.8; °C
